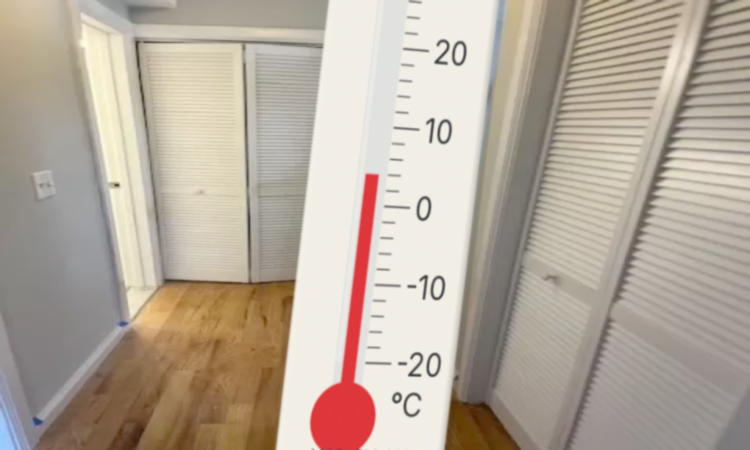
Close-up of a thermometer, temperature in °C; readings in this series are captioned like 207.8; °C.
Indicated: 4; °C
